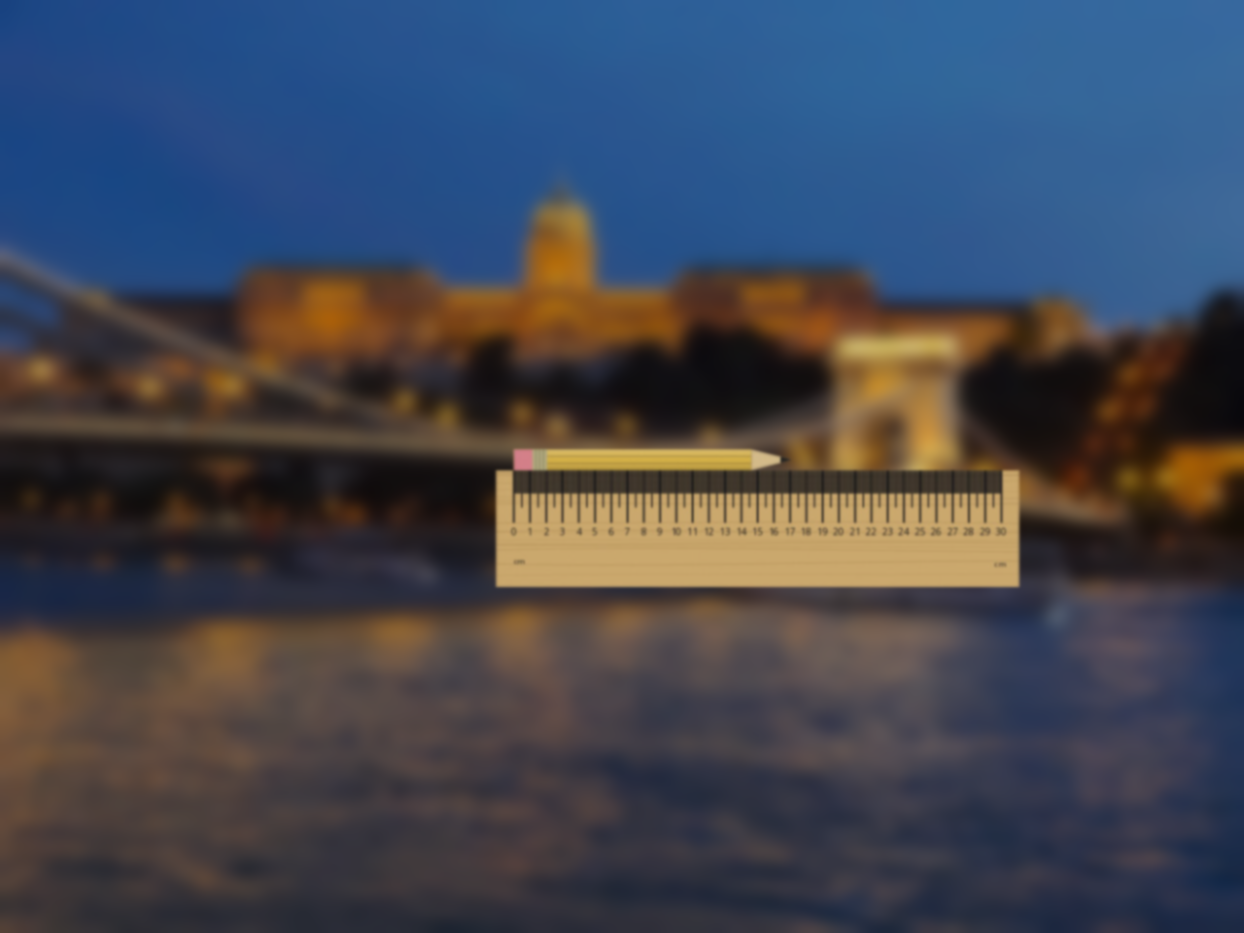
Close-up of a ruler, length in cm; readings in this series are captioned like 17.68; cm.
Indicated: 17; cm
